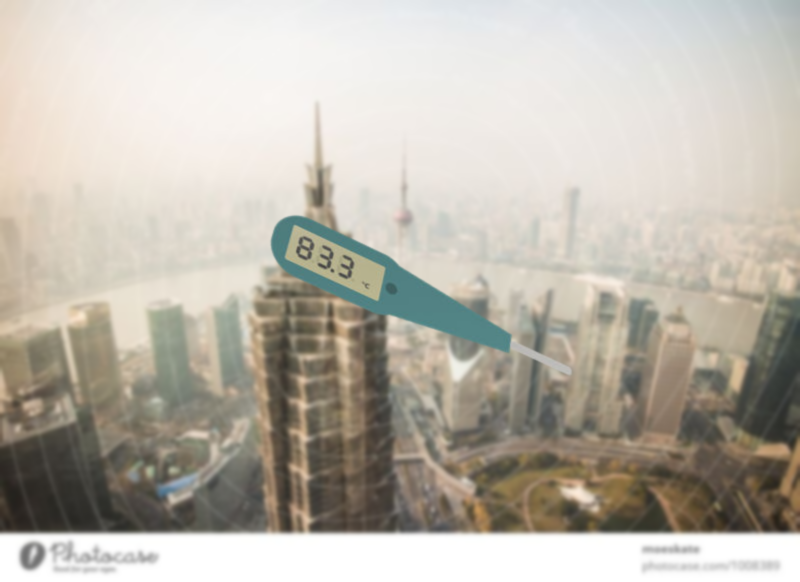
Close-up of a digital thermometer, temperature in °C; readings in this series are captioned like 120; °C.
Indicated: 83.3; °C
